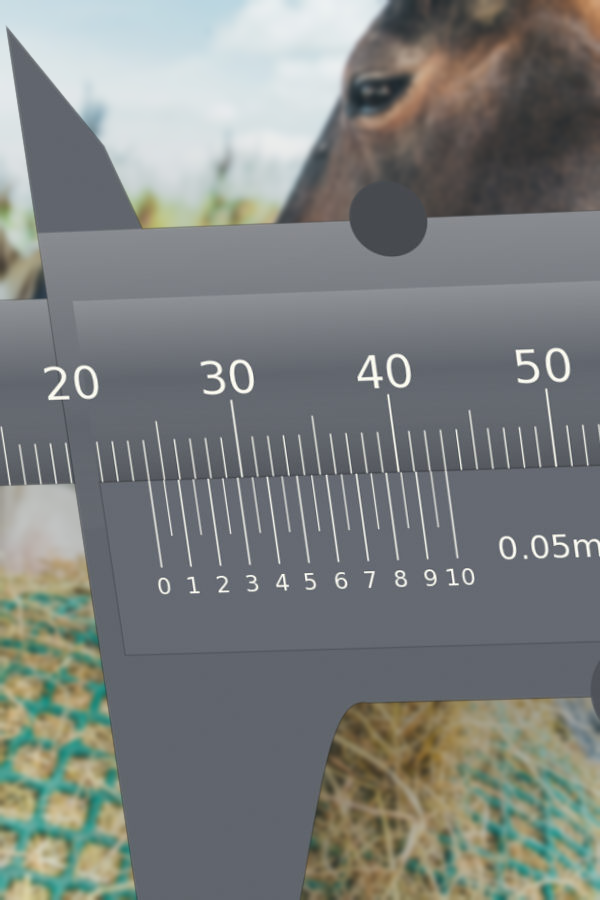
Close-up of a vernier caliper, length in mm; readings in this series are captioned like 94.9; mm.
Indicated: 24.0; mm
